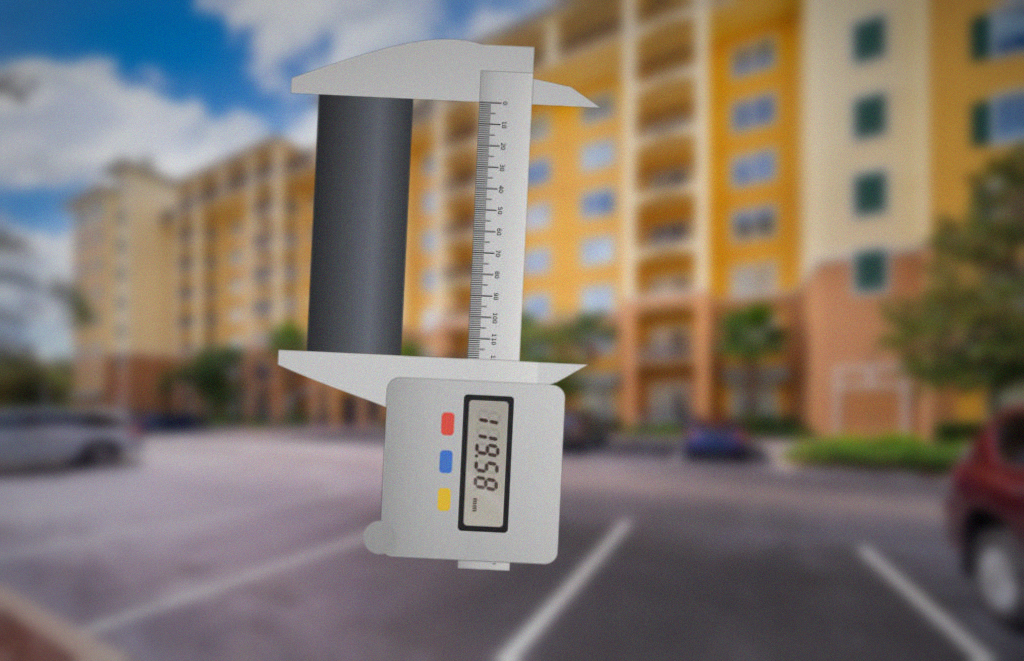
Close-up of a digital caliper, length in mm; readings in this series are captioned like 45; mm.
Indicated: 119.58; mm
